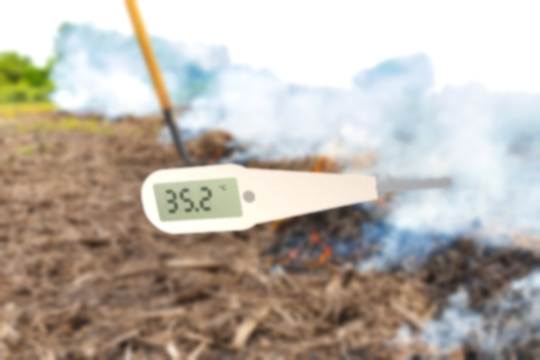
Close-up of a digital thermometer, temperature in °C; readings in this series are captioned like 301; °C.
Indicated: 35.2; °C
